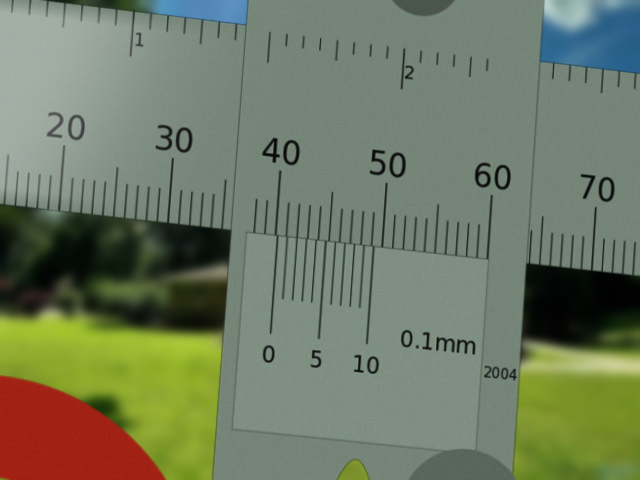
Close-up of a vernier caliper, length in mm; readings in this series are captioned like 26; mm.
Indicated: 40.2; mm
